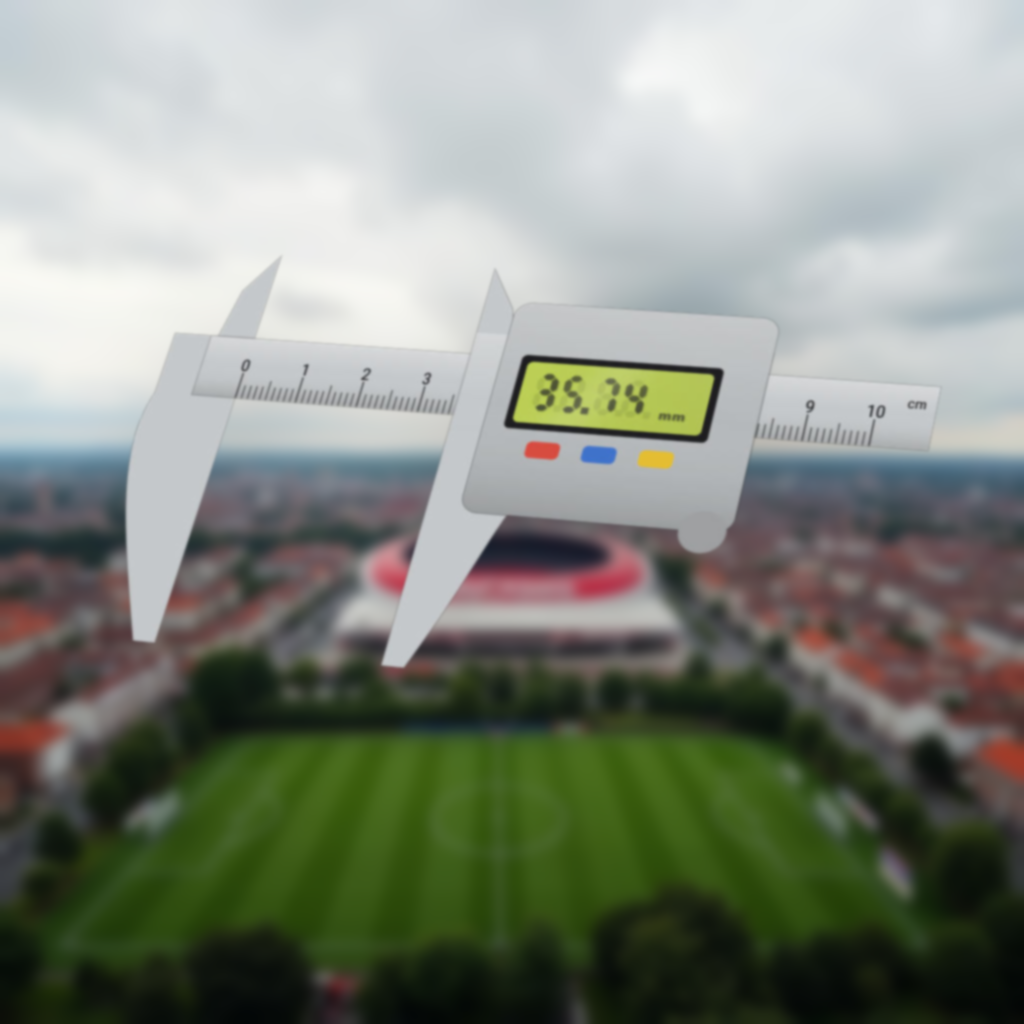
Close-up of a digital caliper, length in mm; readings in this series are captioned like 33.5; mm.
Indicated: 35.74; mm
